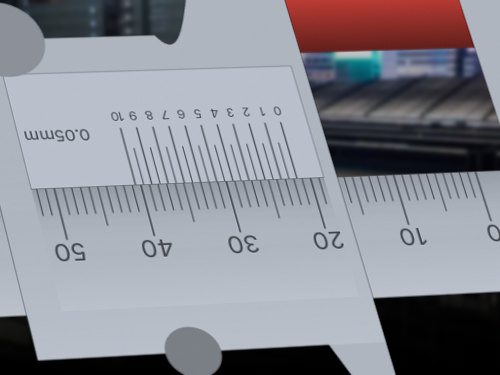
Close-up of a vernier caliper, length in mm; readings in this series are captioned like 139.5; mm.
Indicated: 21.6; mm
